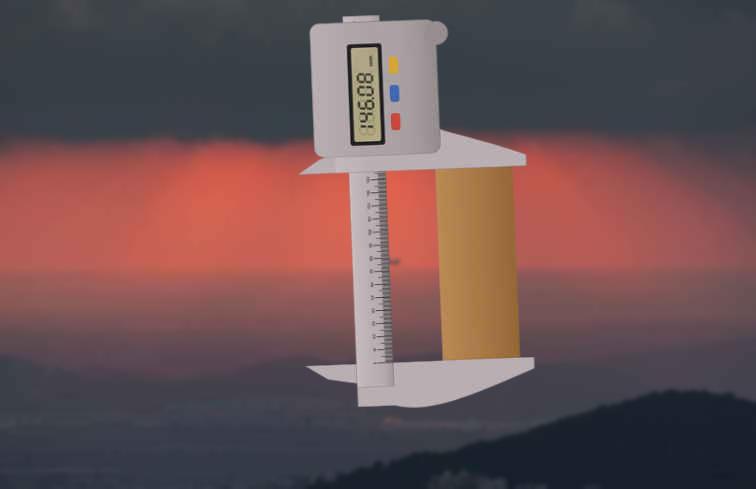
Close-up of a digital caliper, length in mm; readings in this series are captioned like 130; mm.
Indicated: 146.08; mm
